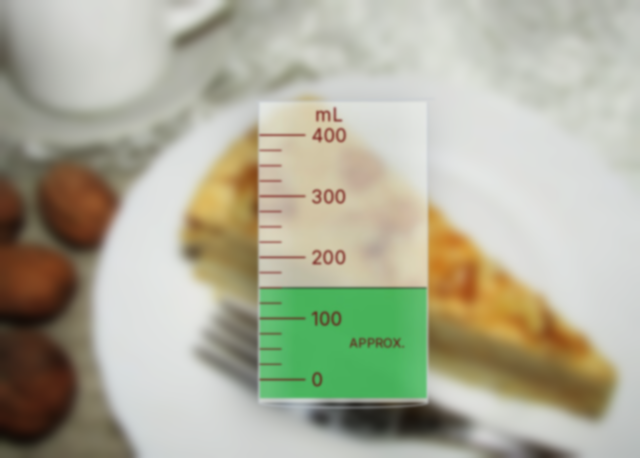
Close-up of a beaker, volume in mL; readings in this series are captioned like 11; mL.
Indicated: 150; mL
